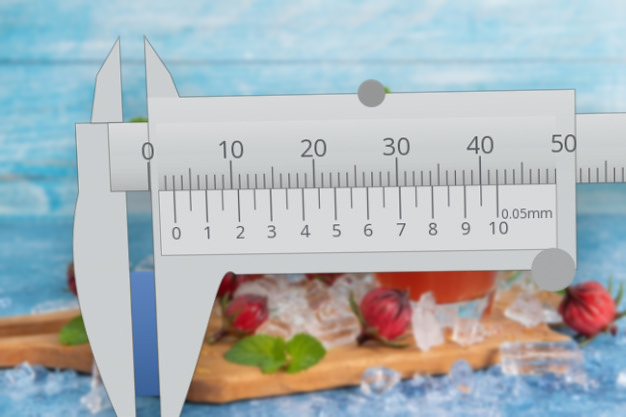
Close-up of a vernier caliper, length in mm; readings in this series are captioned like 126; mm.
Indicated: 3.0; mm
